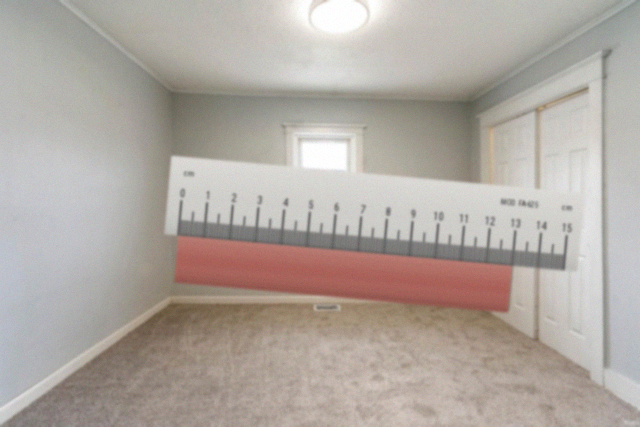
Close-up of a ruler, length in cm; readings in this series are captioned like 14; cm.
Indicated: 13; cm
